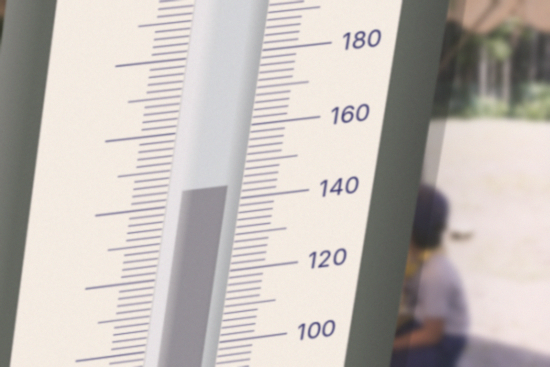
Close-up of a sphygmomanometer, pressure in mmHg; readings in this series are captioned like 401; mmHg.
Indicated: 144; mmHg
